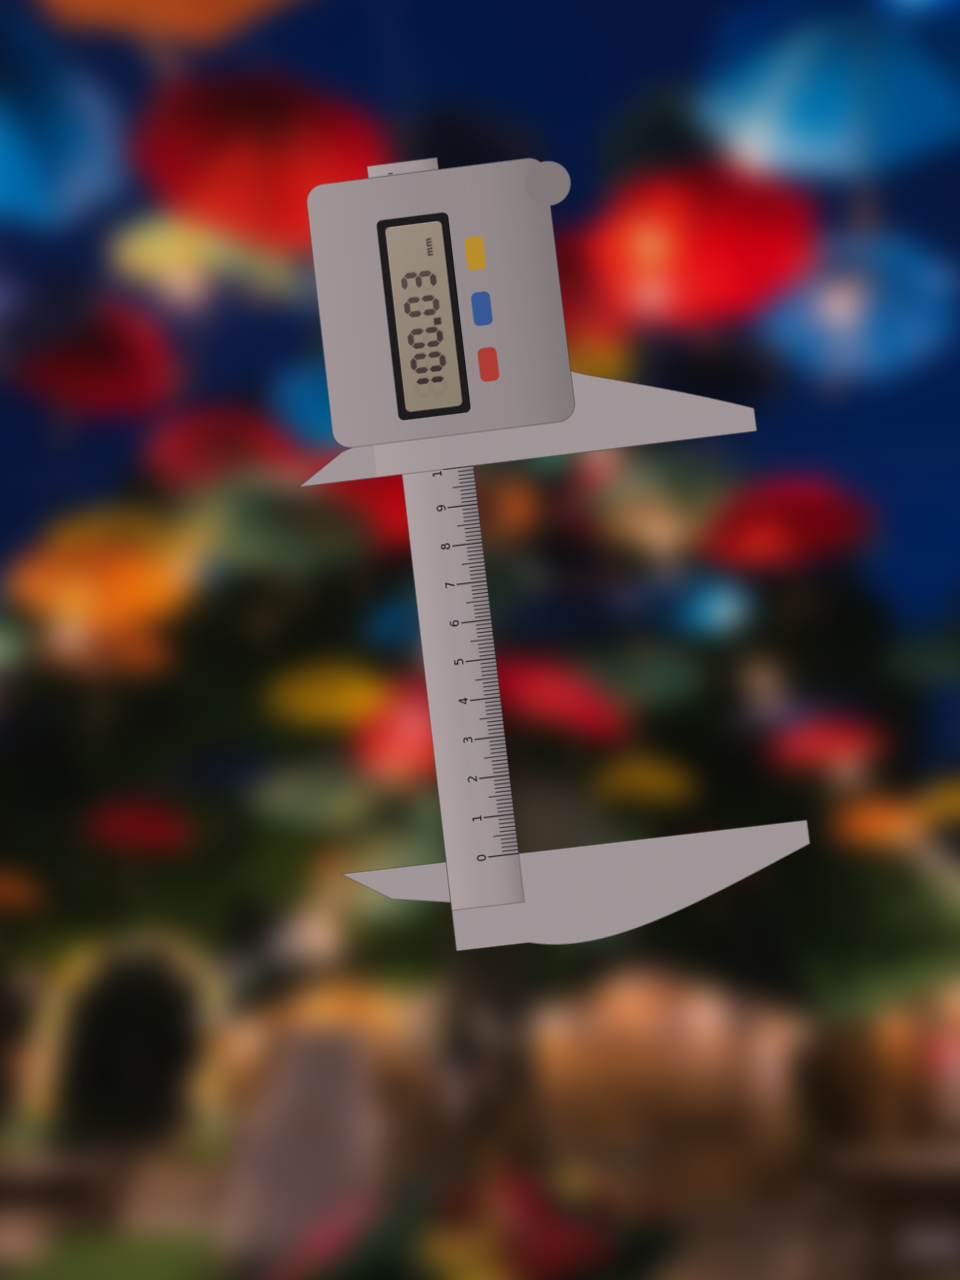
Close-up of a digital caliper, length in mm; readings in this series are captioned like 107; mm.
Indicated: 100.03; mm
